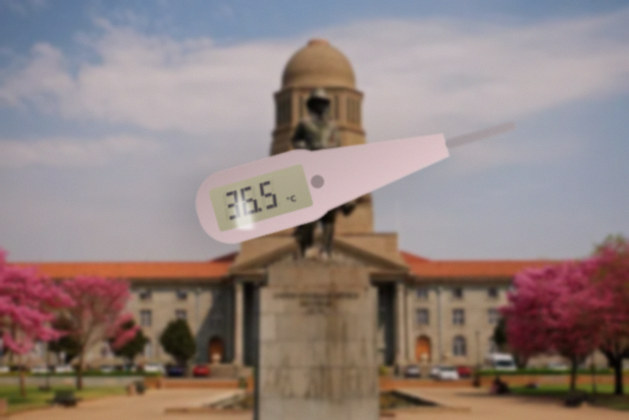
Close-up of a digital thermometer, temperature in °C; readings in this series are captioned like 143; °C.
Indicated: 36.5; °C
